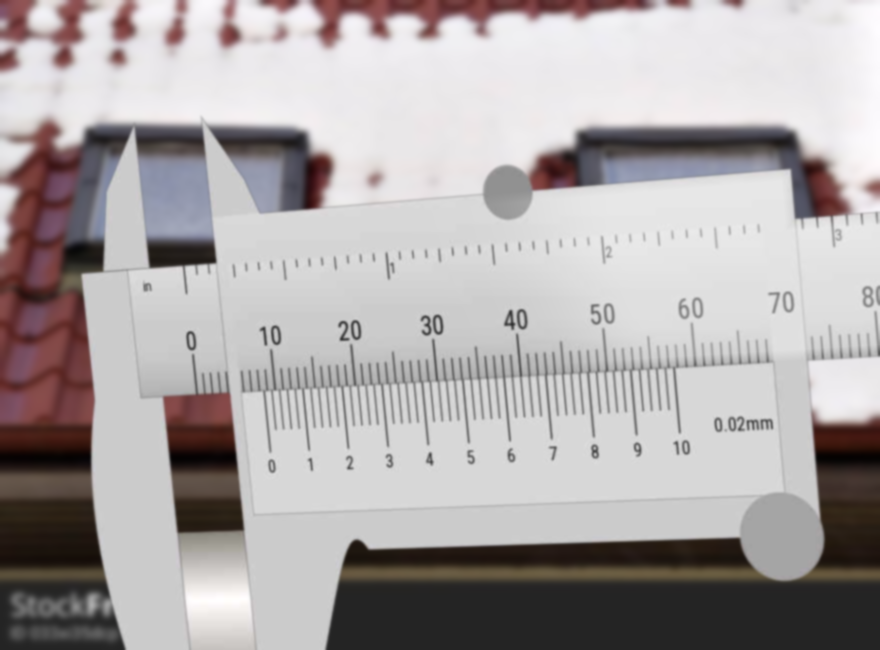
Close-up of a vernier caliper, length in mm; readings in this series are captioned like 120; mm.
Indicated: 8.6; mm
